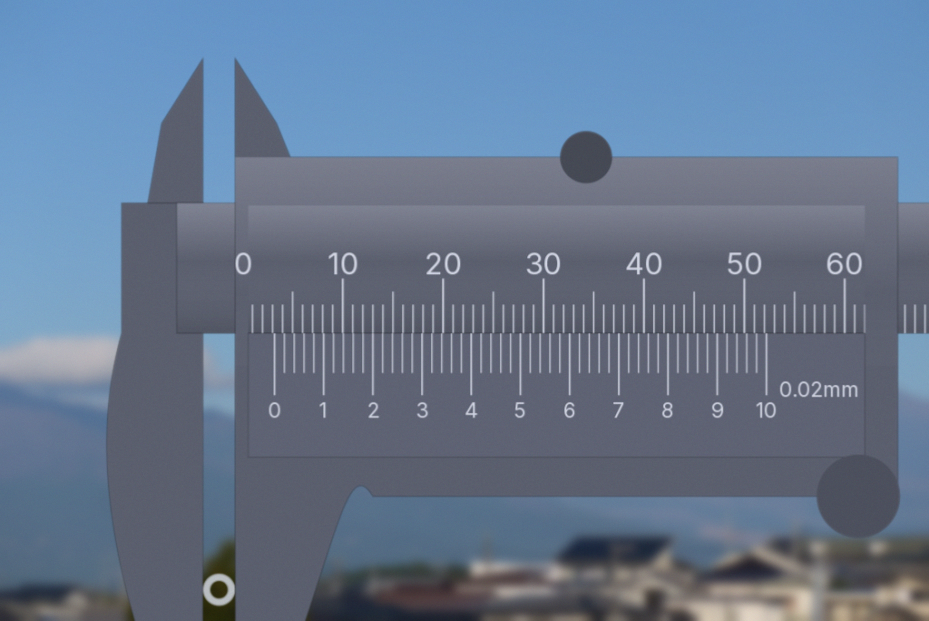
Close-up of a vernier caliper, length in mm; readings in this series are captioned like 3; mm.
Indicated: 3.2; mm
